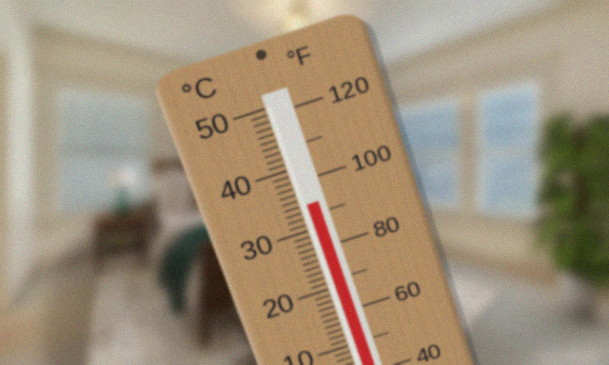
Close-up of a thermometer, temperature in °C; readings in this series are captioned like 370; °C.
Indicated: 34; °C
